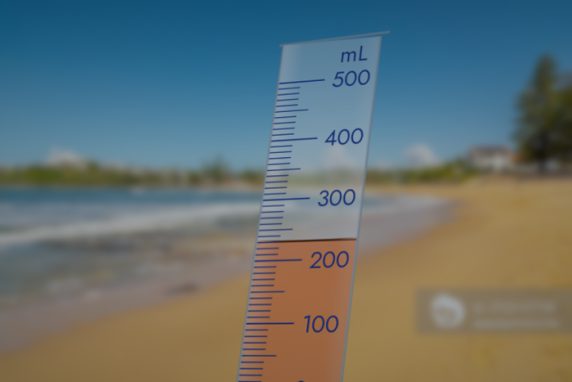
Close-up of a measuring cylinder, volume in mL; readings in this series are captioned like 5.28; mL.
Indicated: 230; mL
